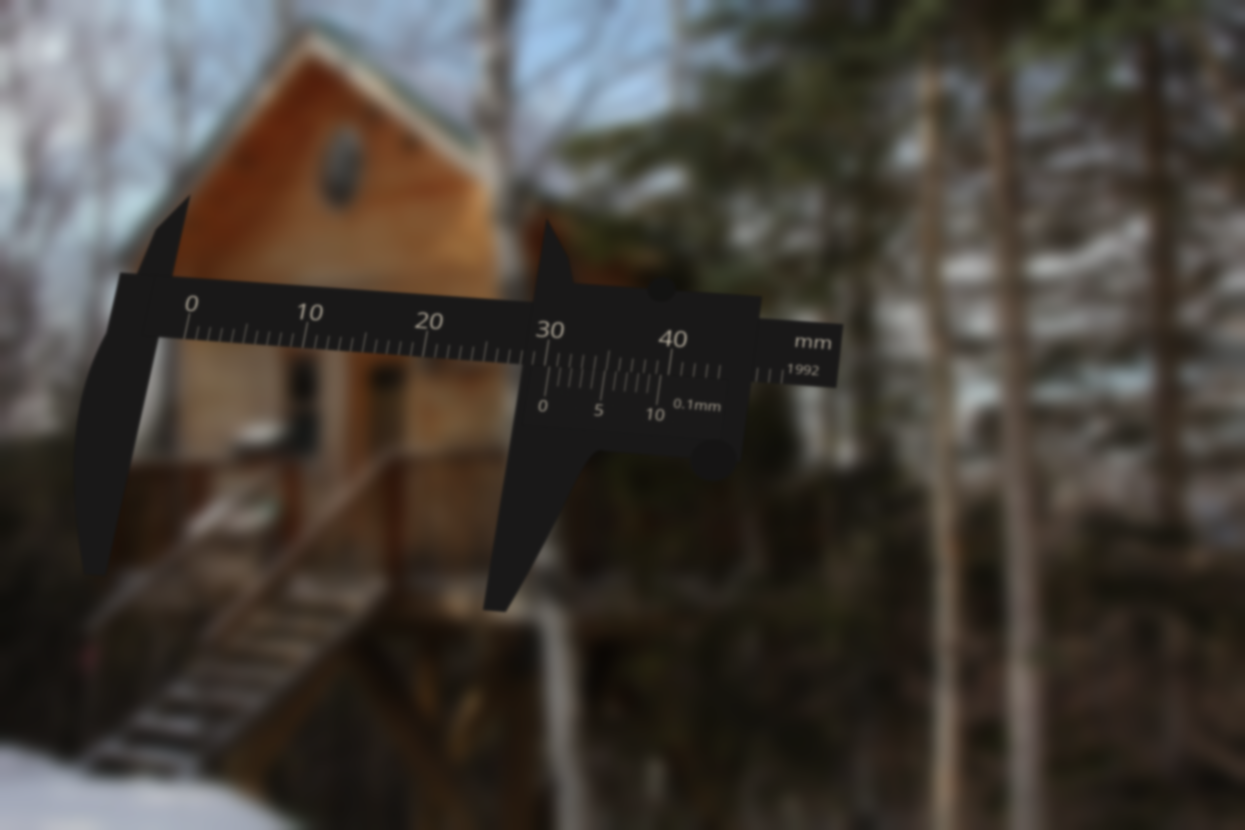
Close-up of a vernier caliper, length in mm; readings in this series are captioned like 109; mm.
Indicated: 30.4; mm
